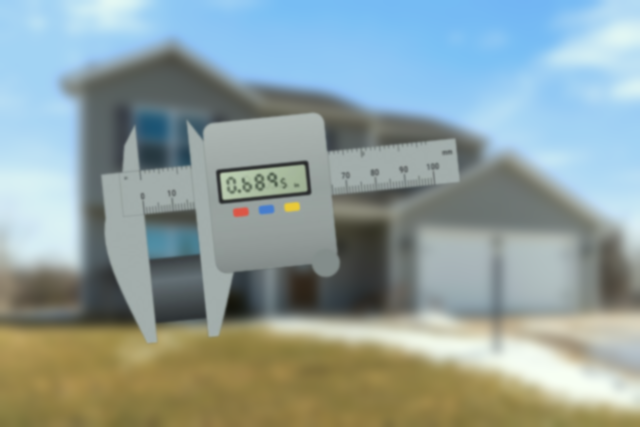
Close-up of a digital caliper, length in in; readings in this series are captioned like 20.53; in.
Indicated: 0.6895; in
